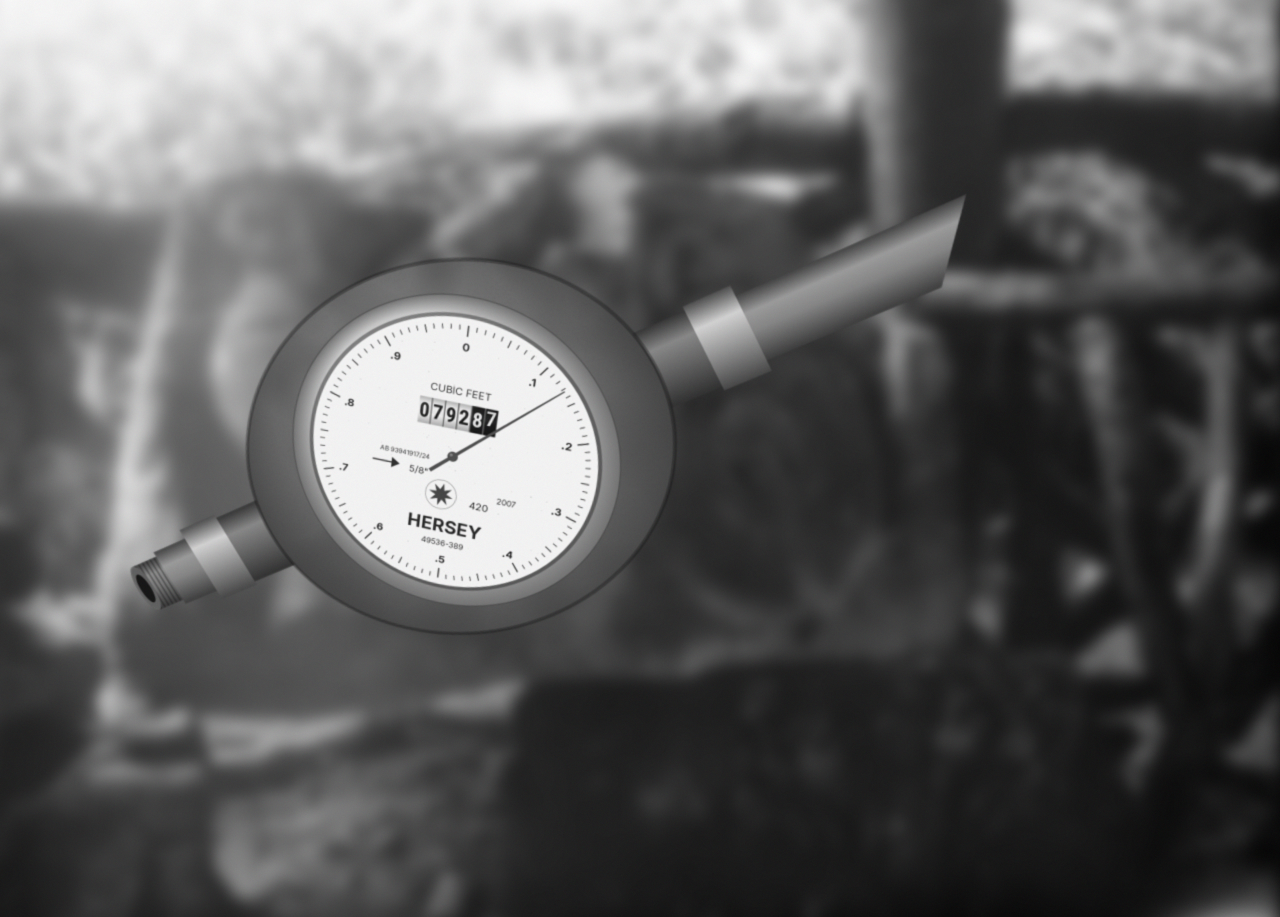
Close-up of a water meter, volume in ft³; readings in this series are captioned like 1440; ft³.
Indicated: 79287.13; ft³
